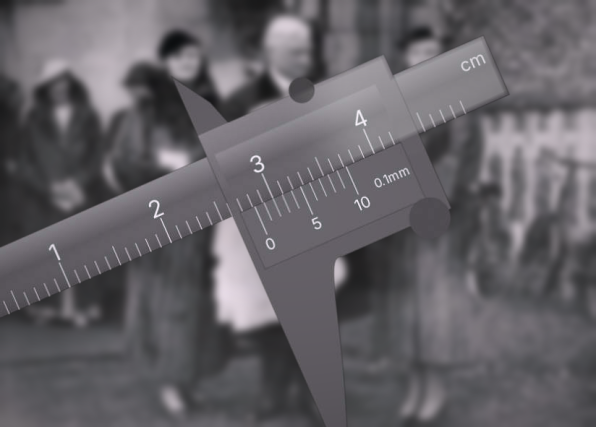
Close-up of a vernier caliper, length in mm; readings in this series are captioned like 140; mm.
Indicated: 28.2; mm
